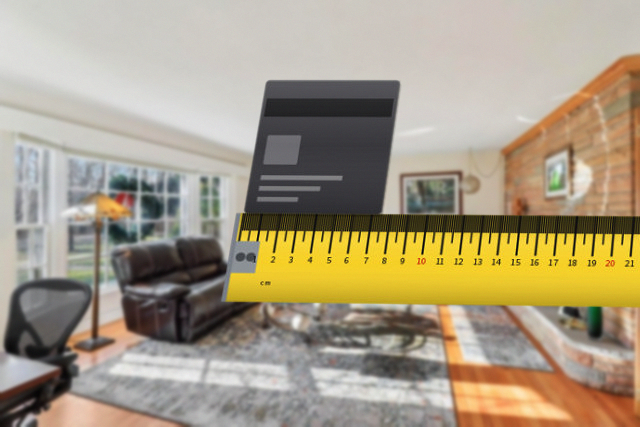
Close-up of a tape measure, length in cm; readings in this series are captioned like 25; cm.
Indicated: 7.5; cm
